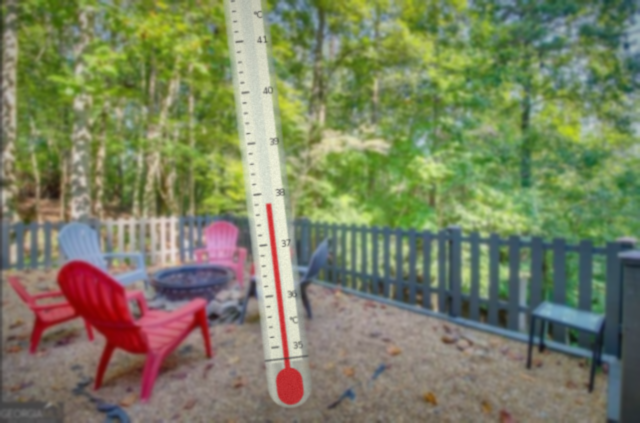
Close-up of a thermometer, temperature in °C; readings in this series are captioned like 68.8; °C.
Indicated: 37.8; °C
